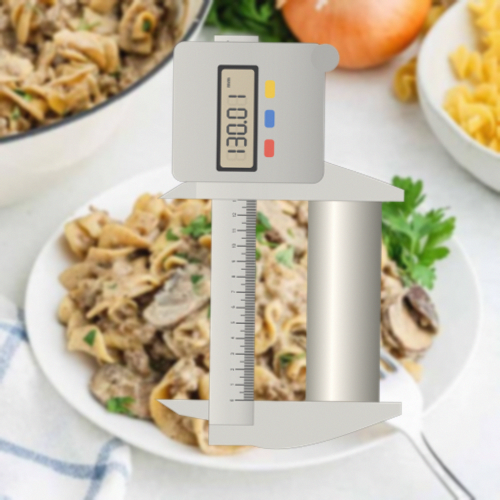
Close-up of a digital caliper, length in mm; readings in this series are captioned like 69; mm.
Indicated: 130.01; mm
